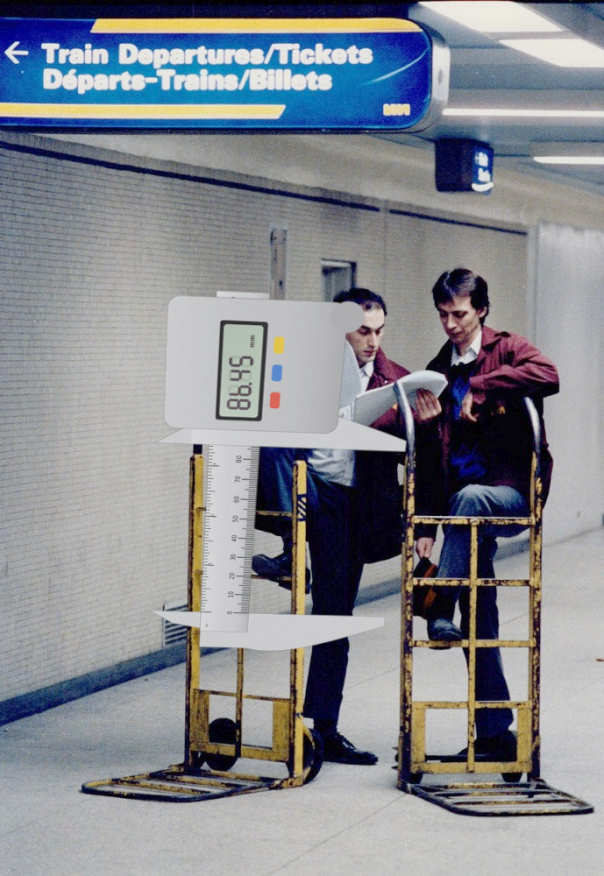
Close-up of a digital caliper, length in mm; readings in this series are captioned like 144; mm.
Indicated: 86.45; mm
